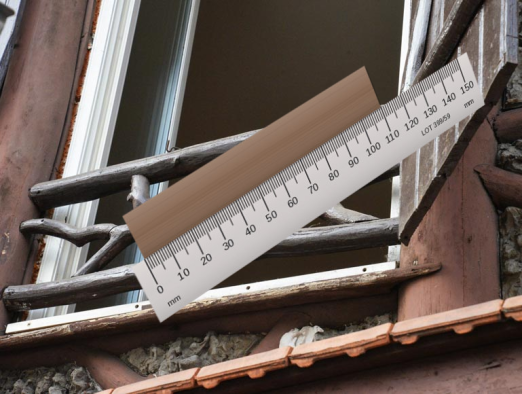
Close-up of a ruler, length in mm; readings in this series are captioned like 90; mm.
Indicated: 110; mm
